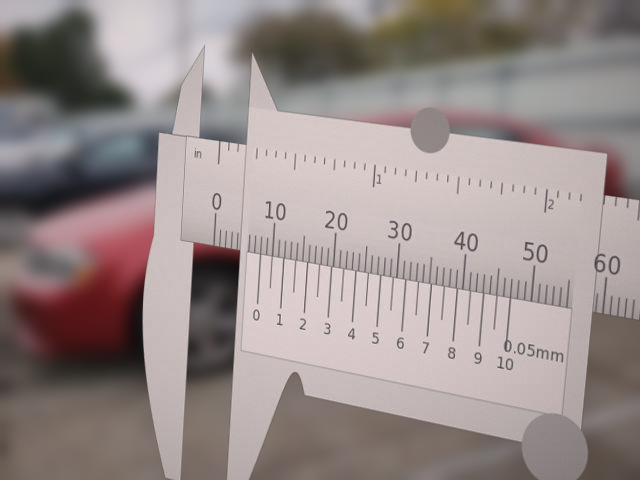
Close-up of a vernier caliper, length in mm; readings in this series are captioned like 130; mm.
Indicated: 8.0; mm
